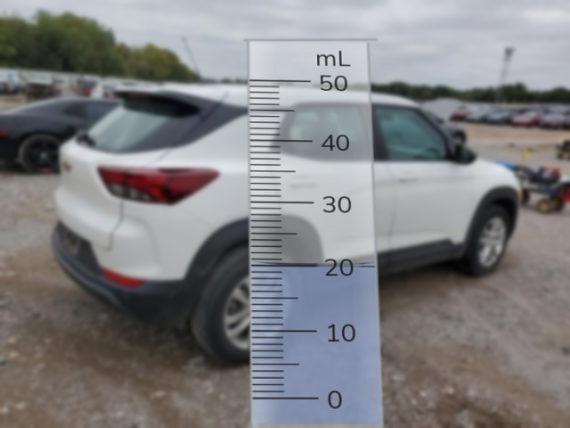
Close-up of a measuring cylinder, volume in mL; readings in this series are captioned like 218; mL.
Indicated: 20; mL
